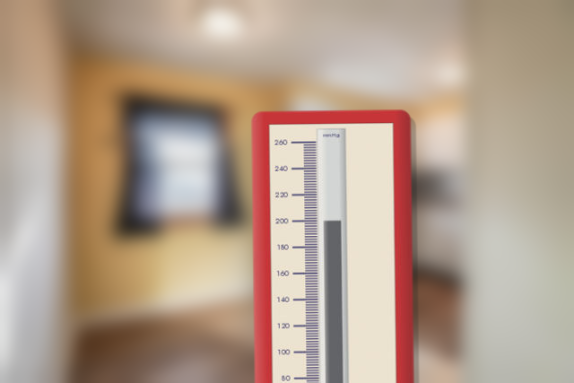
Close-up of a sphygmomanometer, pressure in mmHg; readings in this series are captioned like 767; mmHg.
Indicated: 200; mmHg
